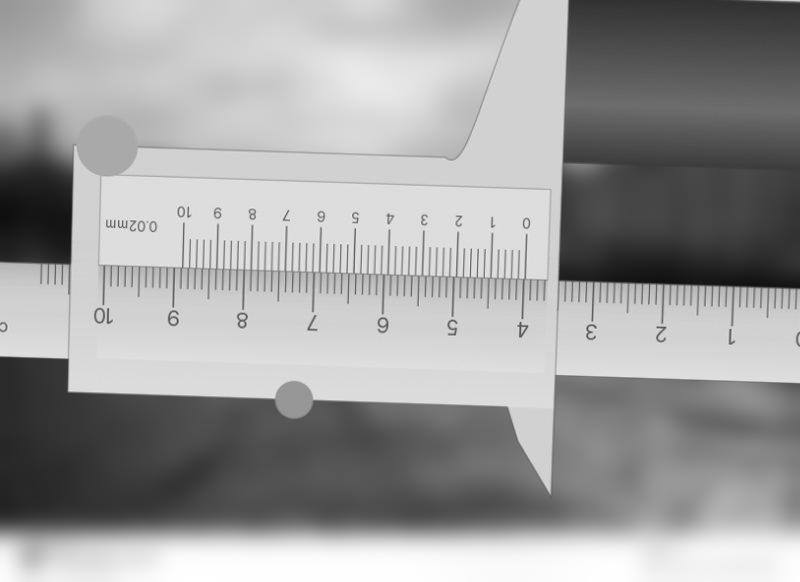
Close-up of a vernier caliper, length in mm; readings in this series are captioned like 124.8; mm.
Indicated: 39.8; mm
